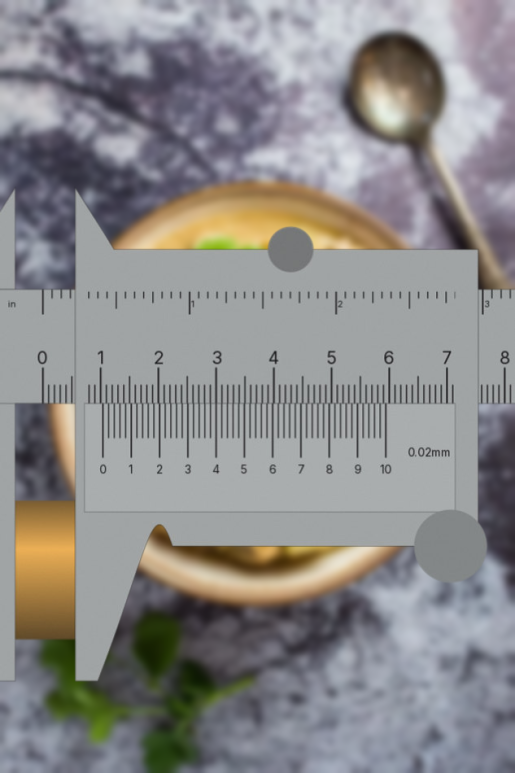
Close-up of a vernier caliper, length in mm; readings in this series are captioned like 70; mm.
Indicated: 10.4; mm
